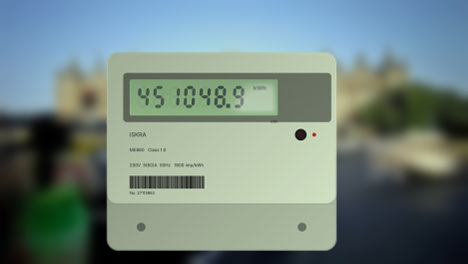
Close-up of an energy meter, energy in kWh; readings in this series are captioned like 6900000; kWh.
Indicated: 451048.9; kWh
